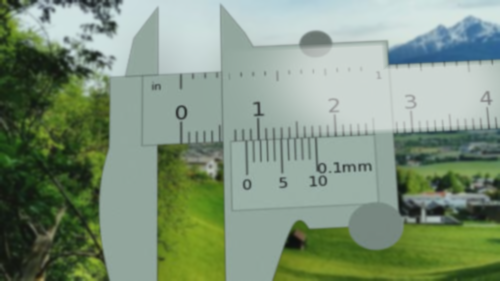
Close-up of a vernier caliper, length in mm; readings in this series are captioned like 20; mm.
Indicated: 8.4; mm
